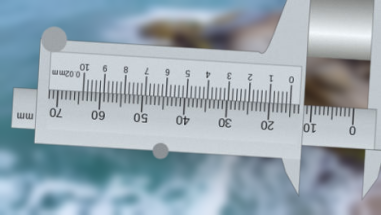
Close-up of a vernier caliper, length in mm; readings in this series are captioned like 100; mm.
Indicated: 15.0; mm
